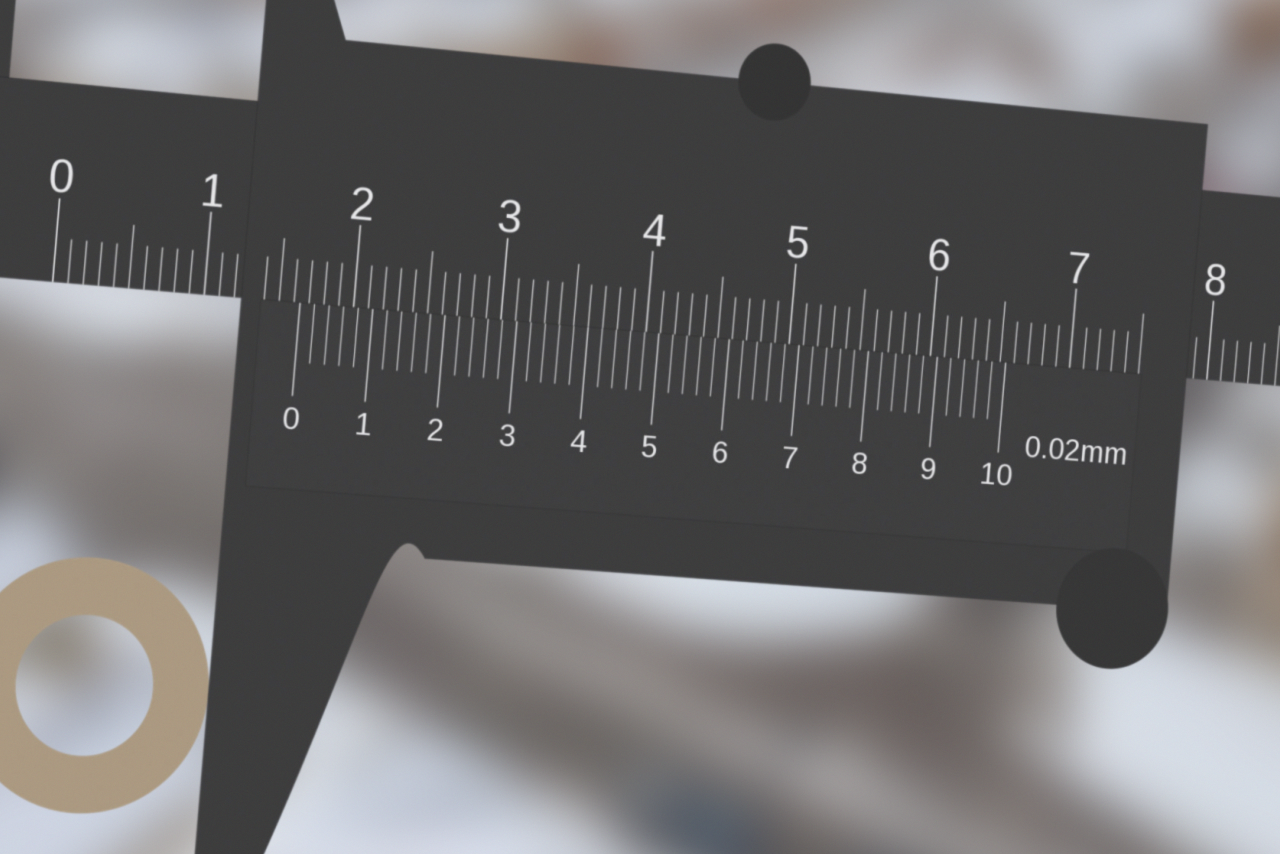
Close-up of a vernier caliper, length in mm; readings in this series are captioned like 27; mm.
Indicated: 16.4; mm
